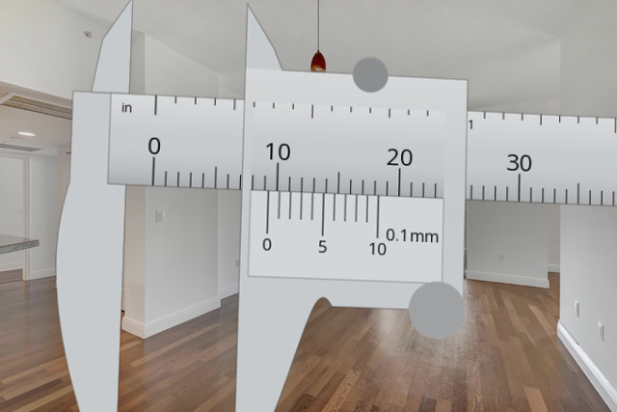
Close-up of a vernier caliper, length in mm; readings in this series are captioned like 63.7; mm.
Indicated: 9.3; mm
